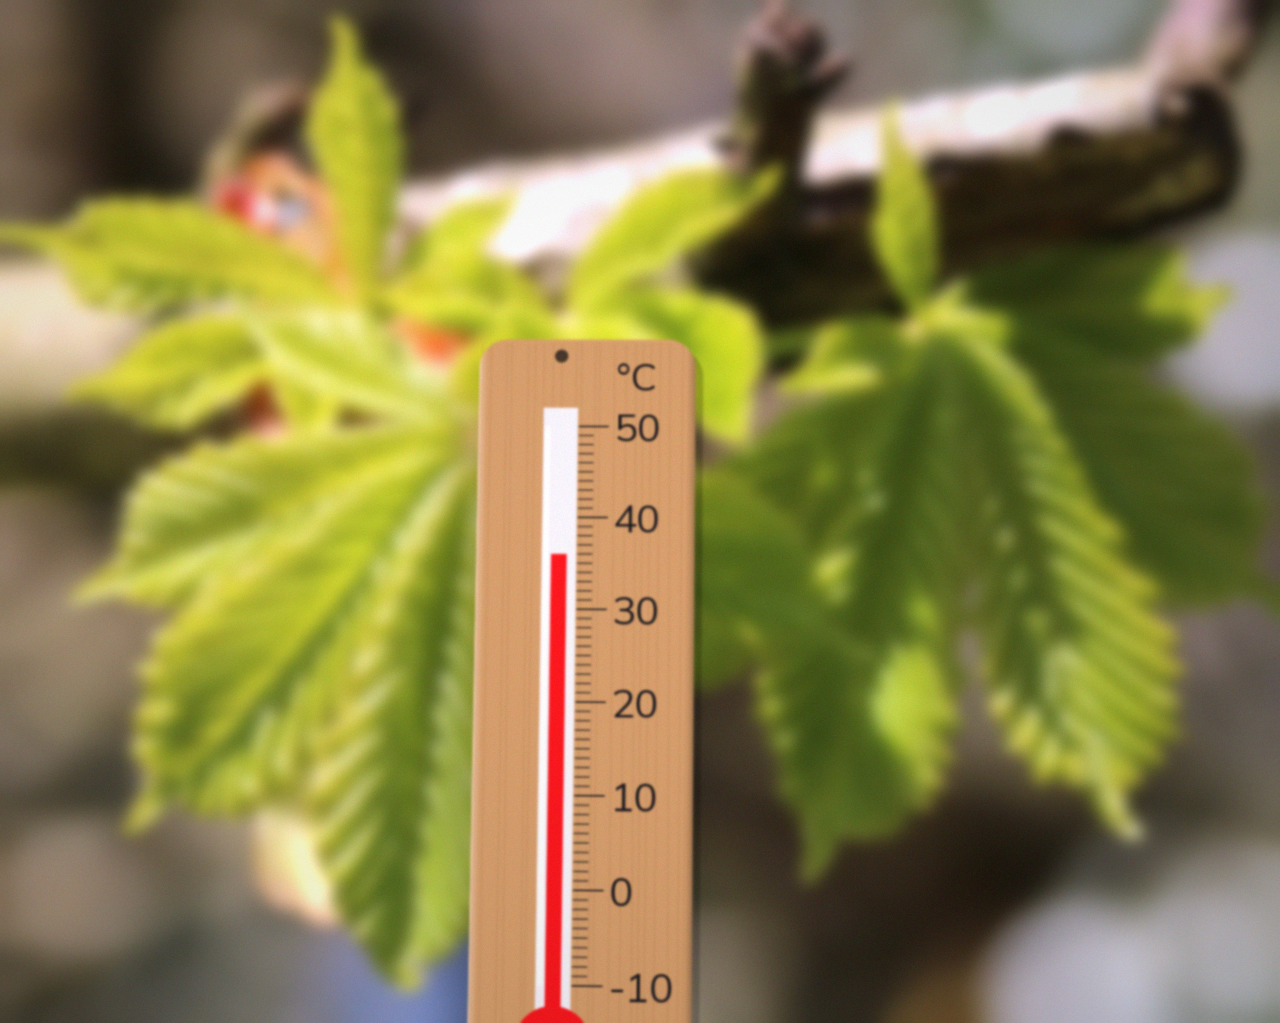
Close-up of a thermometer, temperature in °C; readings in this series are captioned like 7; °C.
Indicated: 36; °C
